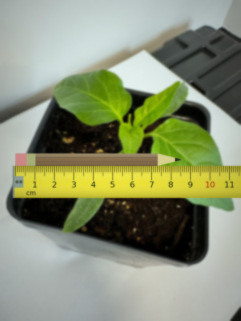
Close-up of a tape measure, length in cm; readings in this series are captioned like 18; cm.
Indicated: 8.5; cm
